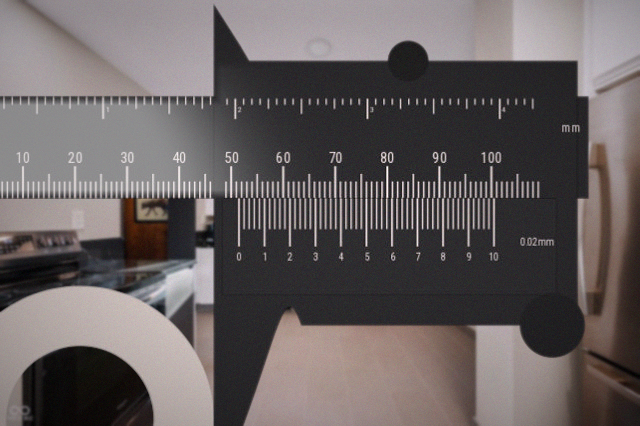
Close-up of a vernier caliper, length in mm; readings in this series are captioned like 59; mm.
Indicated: 51.5; mm
